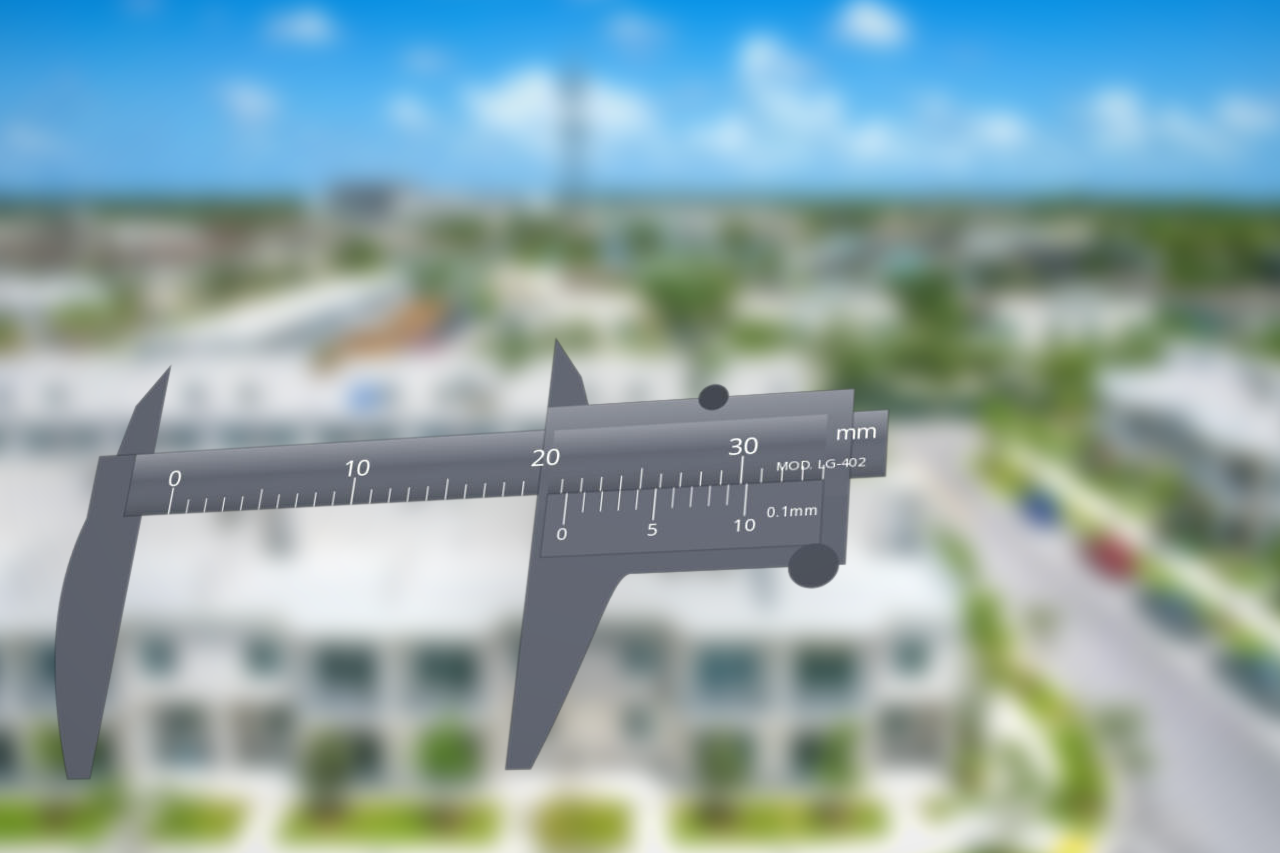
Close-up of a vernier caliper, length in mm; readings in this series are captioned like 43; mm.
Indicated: 21.3; mm
